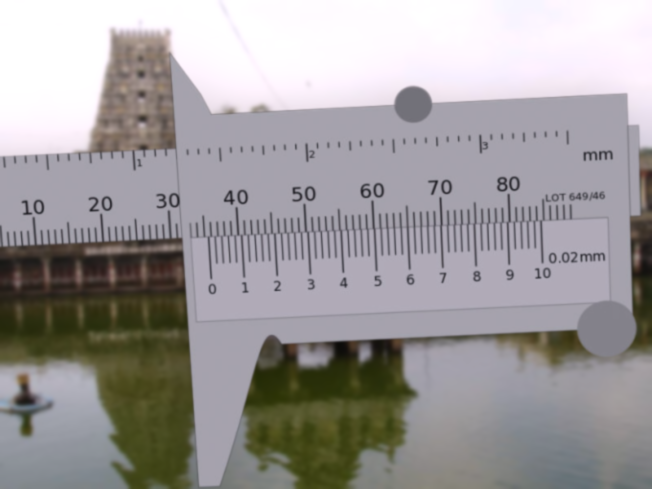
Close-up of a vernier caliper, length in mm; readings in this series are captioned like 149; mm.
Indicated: 35.6; mm
